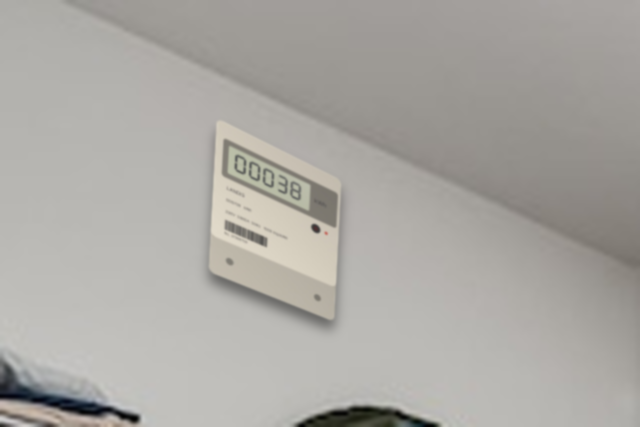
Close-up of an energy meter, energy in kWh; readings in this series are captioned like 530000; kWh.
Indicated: 38; kWh
